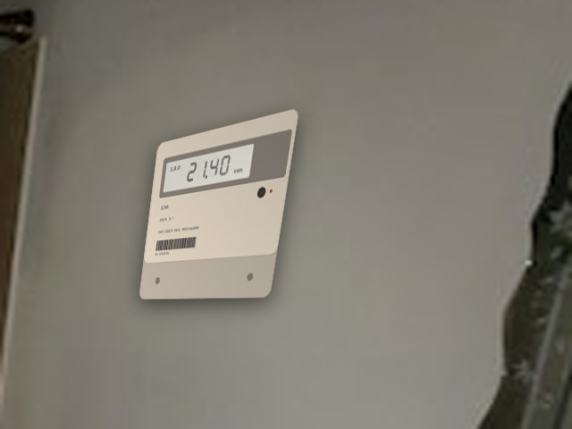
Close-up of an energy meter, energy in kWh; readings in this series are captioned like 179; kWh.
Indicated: 21.40; kWh
